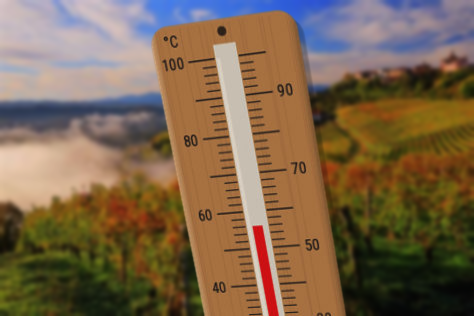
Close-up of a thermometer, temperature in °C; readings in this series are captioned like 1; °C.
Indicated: 56; °C
